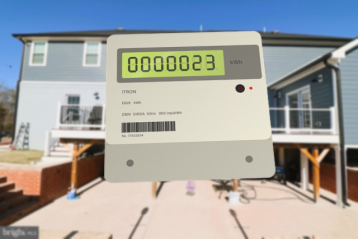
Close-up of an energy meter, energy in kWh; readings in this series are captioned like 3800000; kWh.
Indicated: 23; kWh
